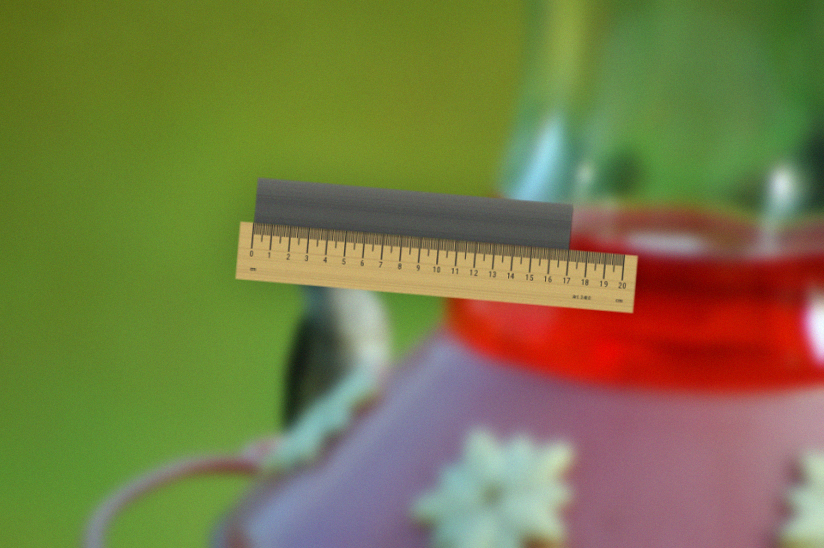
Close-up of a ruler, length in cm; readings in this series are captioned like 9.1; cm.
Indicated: 17; cm
